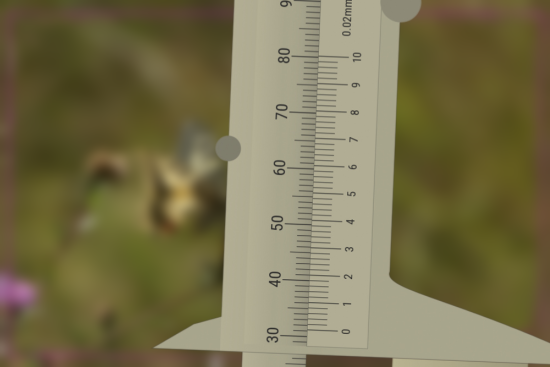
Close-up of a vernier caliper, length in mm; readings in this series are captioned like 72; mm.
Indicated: 31.2; mm
